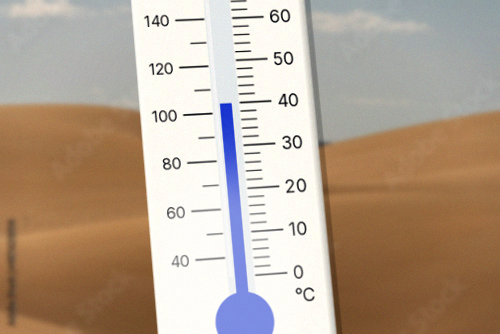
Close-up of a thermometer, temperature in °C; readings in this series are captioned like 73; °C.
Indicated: 40; °C
